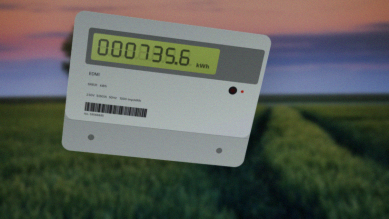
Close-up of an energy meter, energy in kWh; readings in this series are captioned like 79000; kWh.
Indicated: 735.6; kWh
